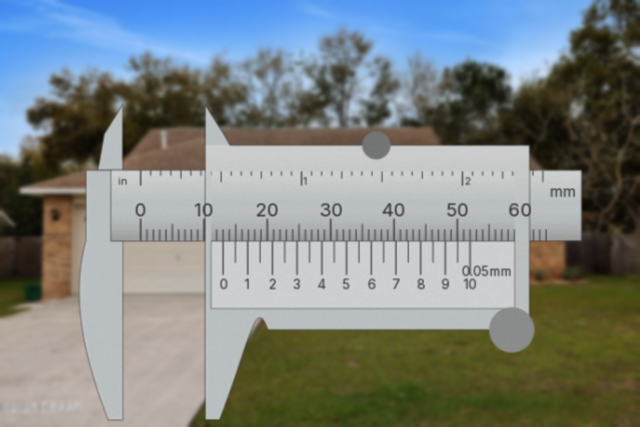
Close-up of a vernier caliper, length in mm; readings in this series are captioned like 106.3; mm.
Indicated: 13.0; mm
